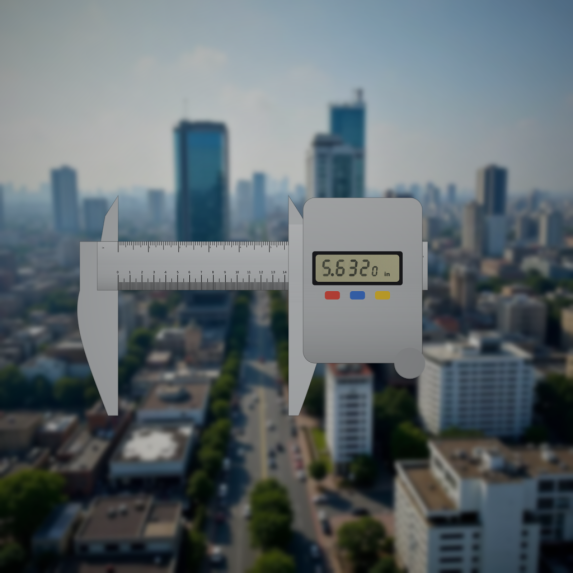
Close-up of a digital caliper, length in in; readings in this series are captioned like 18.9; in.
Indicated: 5.6320; in
